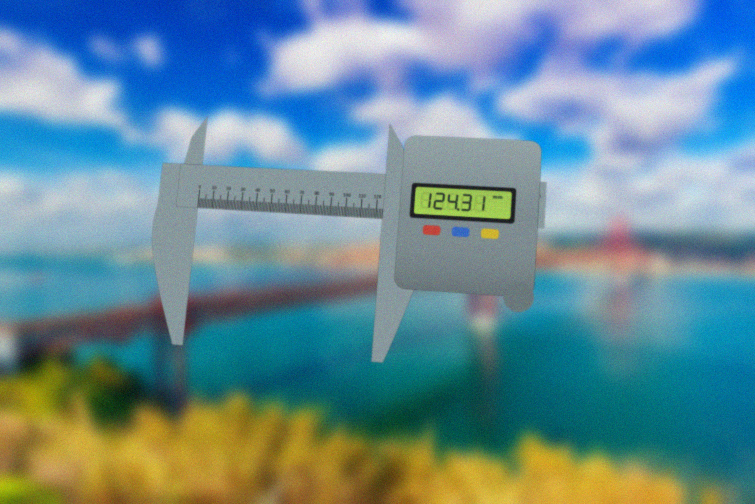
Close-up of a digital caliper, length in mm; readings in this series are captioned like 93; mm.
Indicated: 124.31; mm
